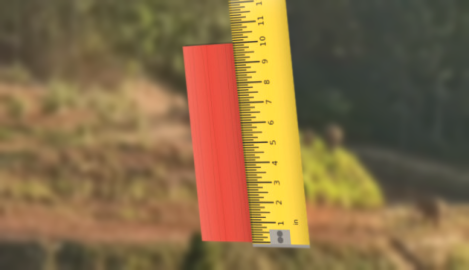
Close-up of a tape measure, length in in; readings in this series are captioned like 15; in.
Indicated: 10; in
